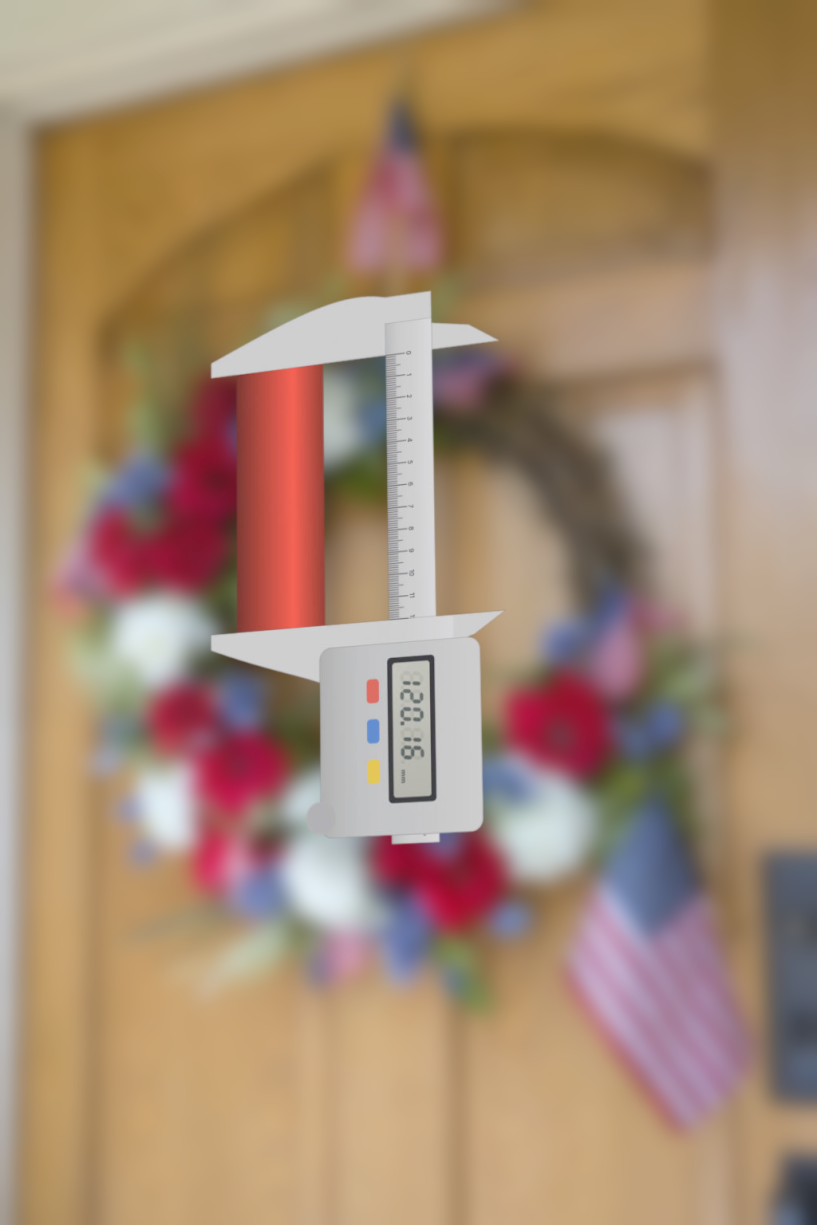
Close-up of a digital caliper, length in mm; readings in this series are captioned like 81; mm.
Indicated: 120.16; mm
